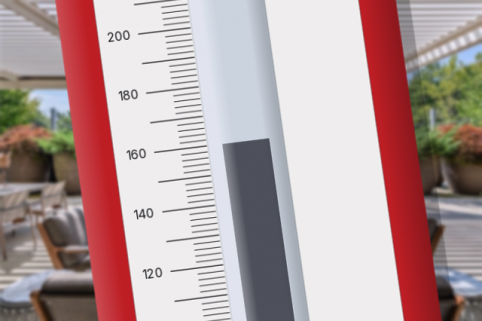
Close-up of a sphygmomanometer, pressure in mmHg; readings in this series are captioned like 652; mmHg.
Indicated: 160; mmHg
